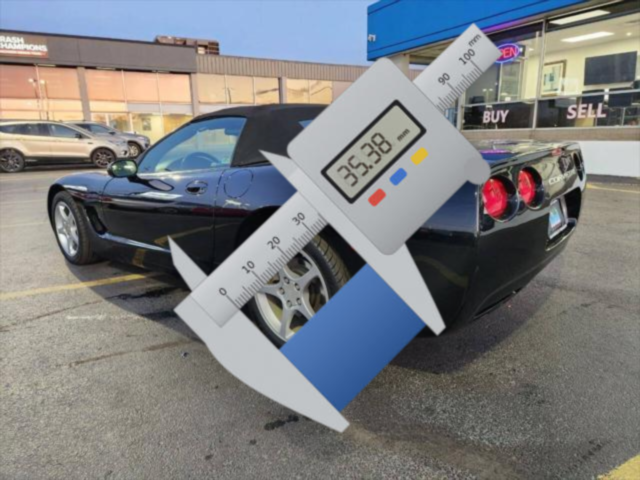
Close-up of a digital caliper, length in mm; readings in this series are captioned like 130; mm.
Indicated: 35.38; mm
